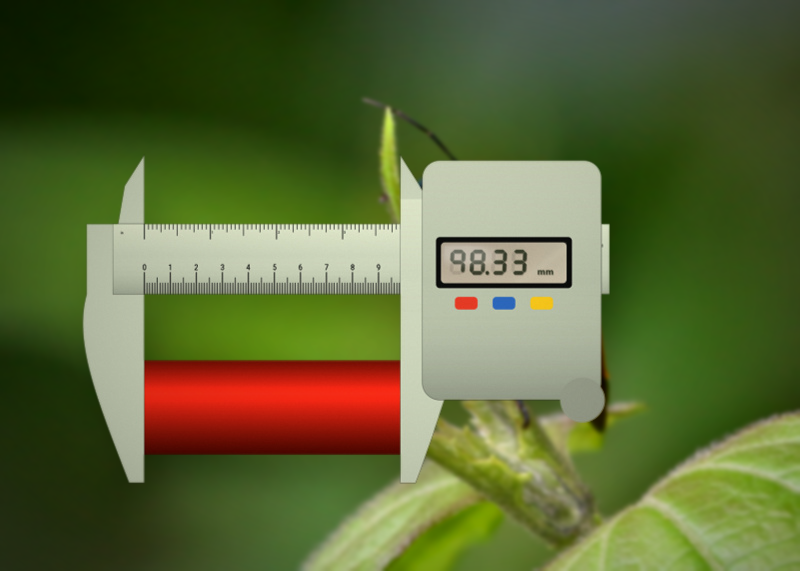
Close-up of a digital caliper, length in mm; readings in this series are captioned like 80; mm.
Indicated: 98.33; mm
